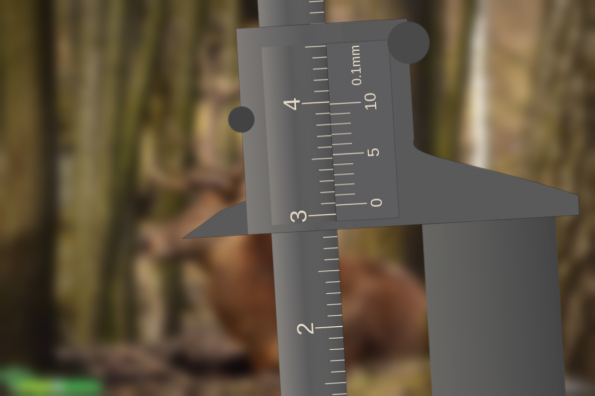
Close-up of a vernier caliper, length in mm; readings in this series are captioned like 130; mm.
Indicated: 30.8; mm
